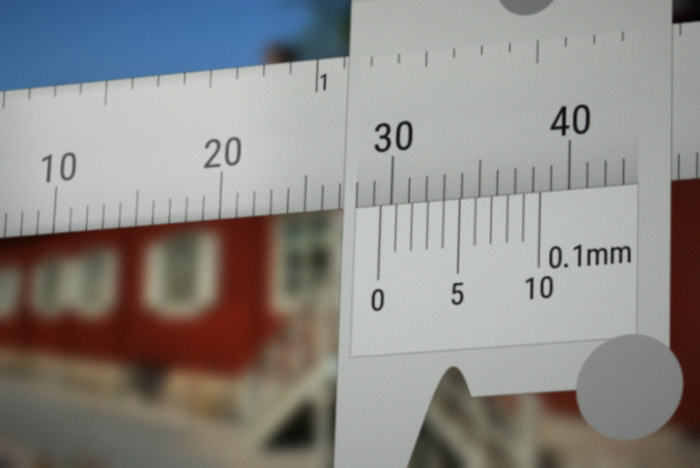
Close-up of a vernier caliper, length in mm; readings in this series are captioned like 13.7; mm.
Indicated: 29.4; mm
